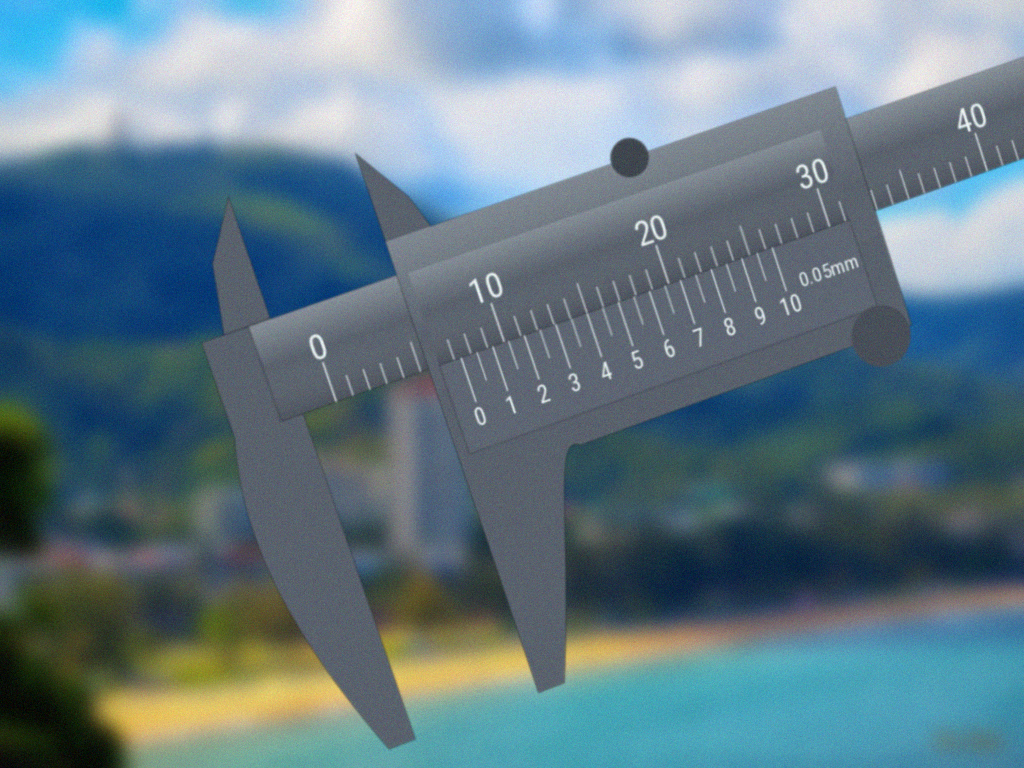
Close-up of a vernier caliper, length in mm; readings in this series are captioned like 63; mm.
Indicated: 7.4; mm
